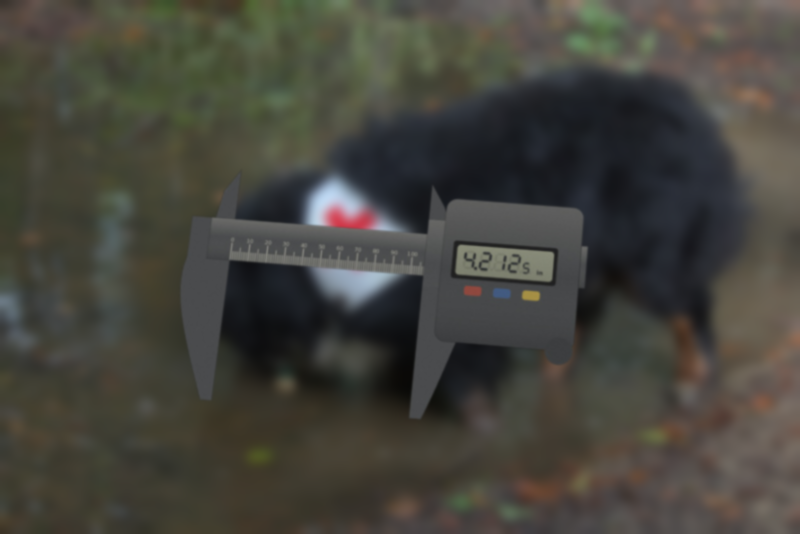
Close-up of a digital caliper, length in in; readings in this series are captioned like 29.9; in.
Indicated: 4.2125; in
